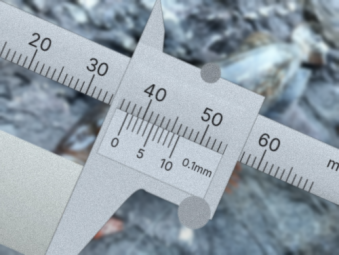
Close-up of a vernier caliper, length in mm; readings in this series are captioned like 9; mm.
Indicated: 37.4; mm
